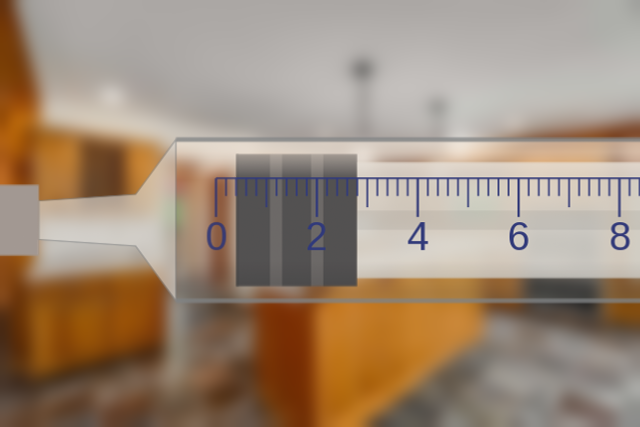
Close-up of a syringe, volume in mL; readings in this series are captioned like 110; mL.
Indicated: 0.4; mL
